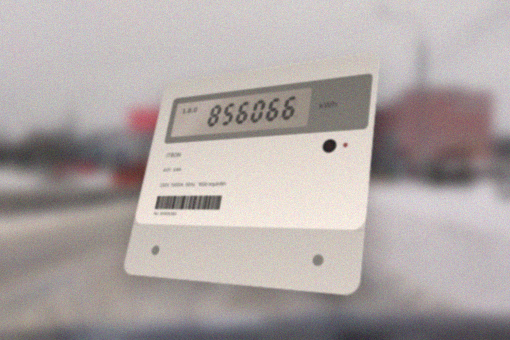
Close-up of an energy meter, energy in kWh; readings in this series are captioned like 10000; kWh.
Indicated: 856066; kWh
